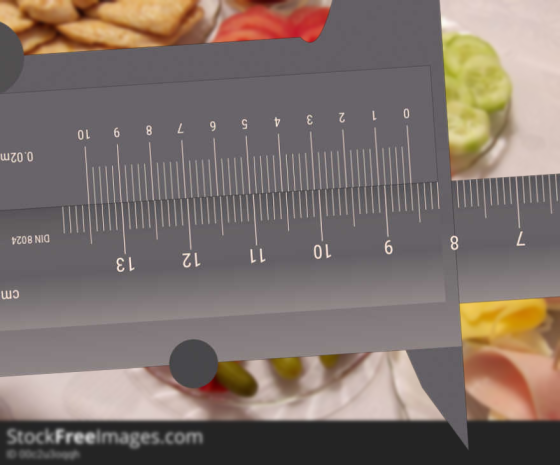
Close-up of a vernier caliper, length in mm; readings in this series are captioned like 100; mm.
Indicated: 86.0; mm
